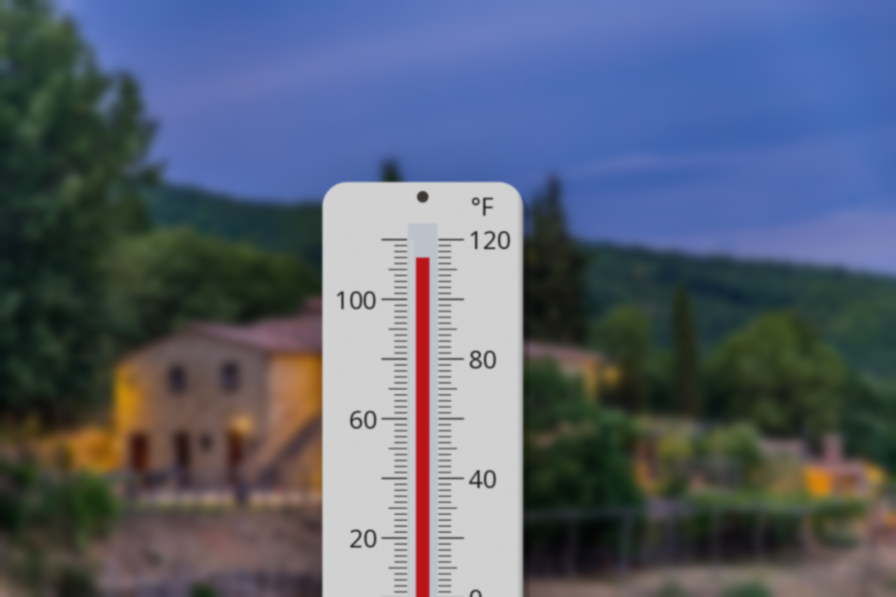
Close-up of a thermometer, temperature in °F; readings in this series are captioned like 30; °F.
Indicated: 114; °F
